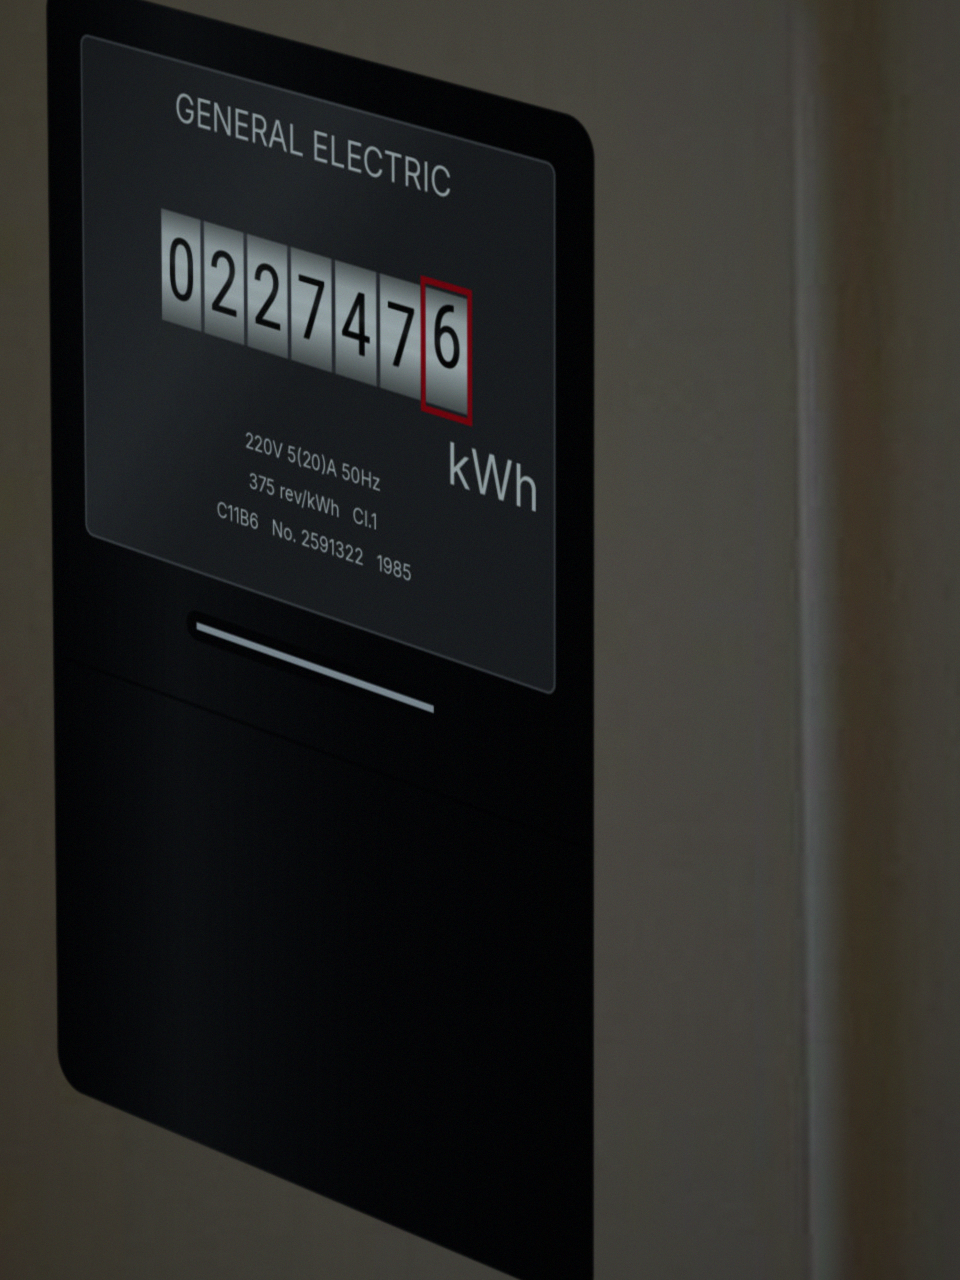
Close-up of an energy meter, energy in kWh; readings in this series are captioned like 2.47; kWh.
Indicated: 22747.6; kWh
